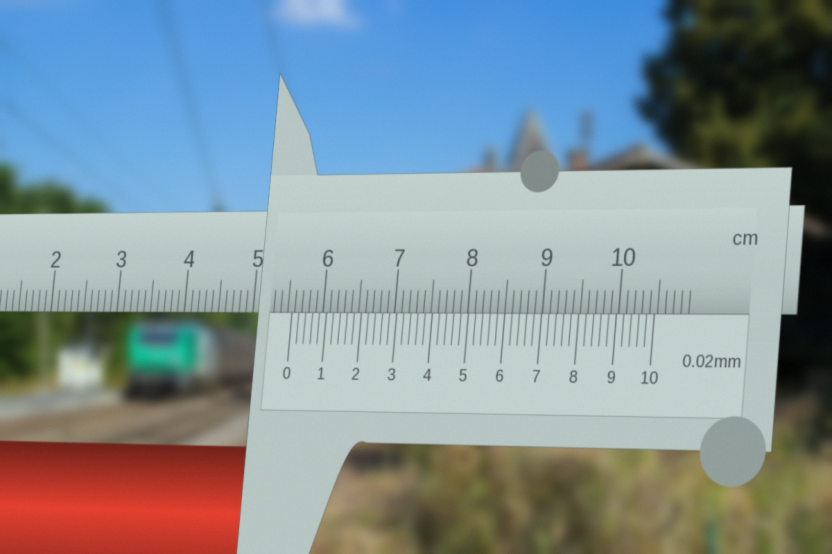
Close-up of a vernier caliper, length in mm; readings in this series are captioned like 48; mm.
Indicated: 55.6; mm
